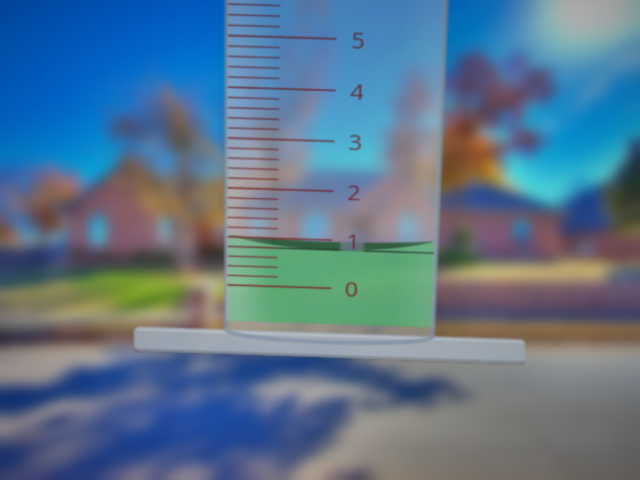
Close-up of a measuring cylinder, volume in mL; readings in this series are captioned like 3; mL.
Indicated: 0.8; mL
